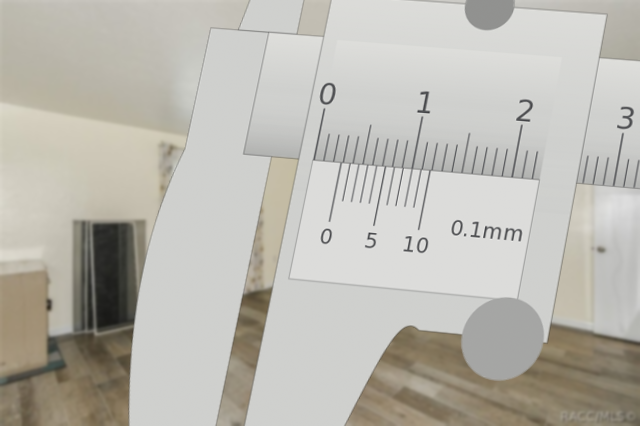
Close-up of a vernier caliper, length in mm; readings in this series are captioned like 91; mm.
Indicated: 2.8; mm
